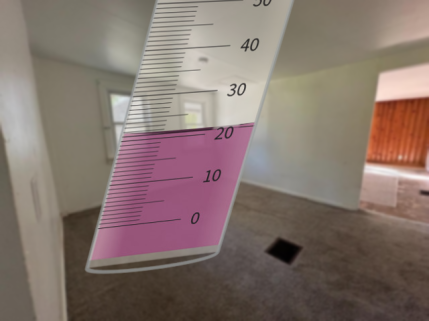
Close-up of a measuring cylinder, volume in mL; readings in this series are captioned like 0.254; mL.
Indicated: 21; mL
